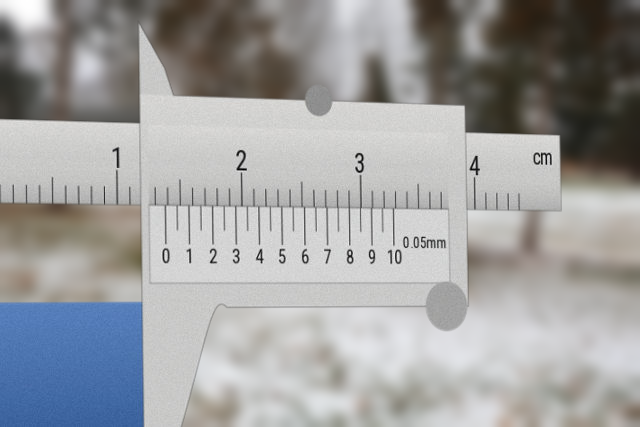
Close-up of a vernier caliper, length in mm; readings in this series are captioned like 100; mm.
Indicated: 13.8; mm
